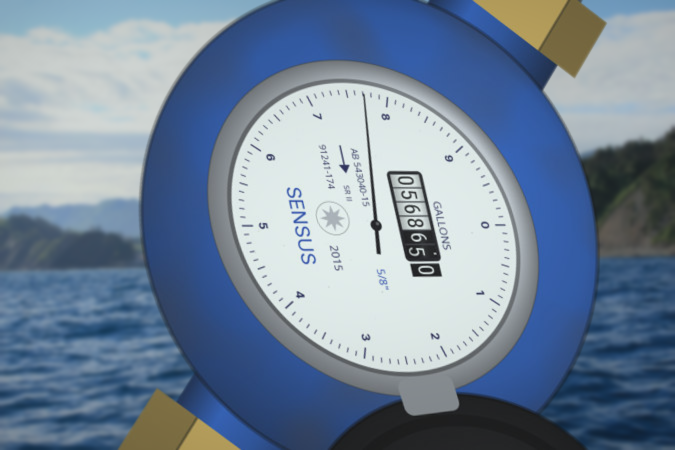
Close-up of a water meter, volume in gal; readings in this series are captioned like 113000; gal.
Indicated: 568647.7; gal
